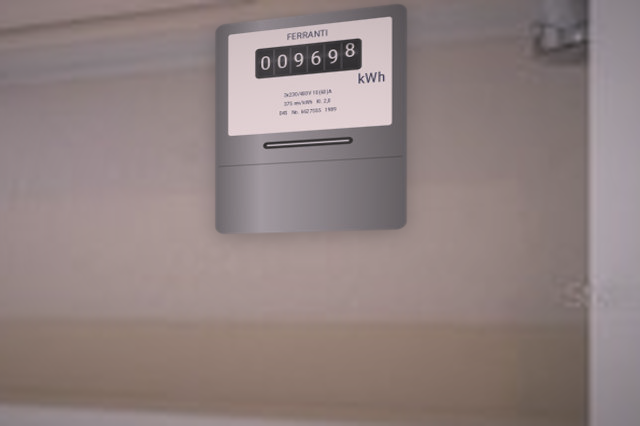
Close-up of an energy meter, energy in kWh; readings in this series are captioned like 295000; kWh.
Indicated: 9698; kWh
